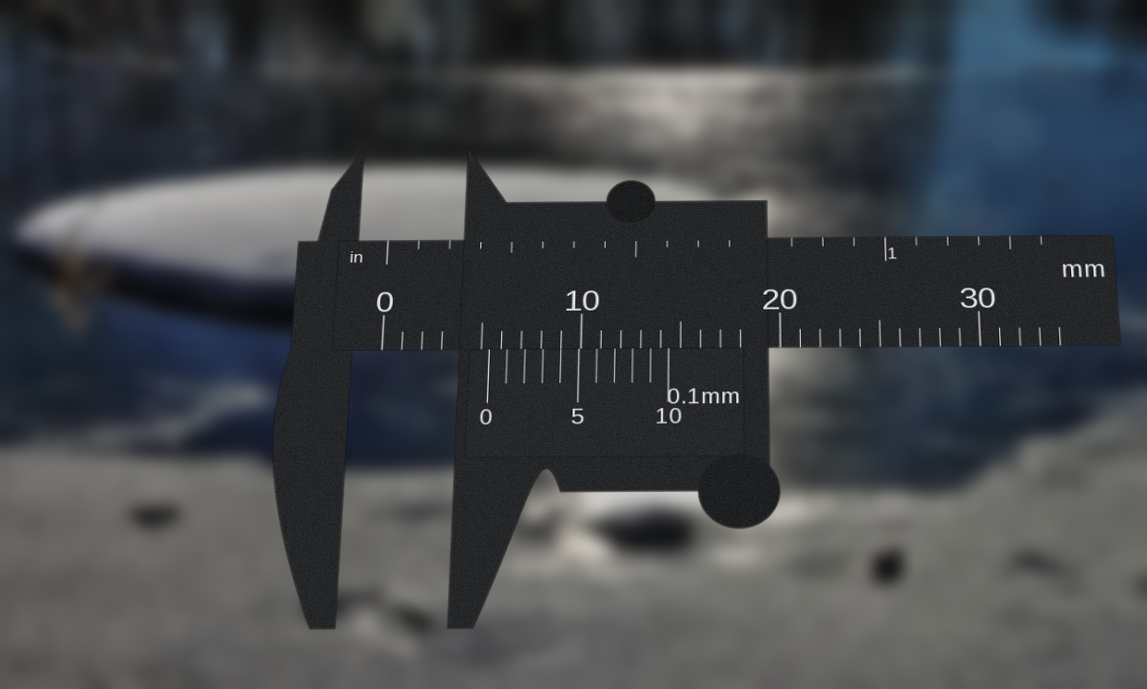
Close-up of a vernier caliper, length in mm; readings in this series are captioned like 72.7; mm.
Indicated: 5.4; mm
